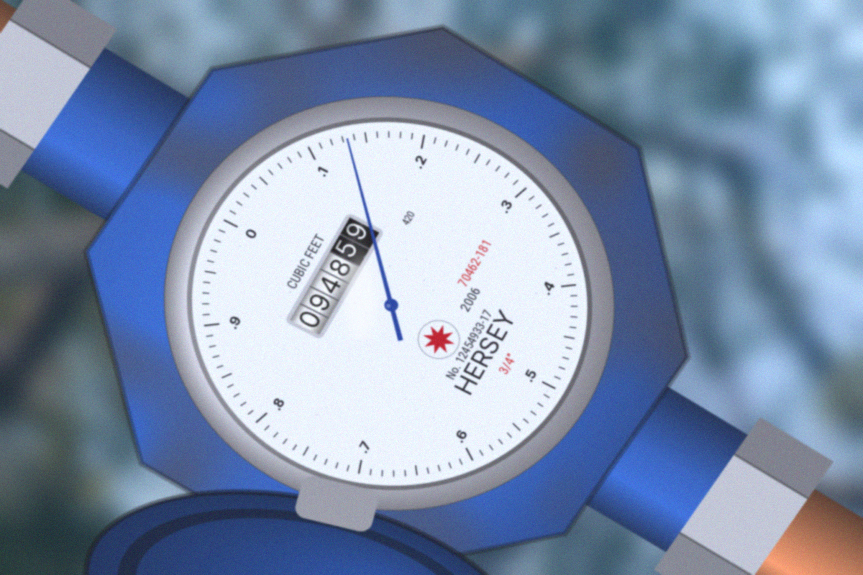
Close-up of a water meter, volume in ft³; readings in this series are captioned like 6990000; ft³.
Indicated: 94859.13; ft³
